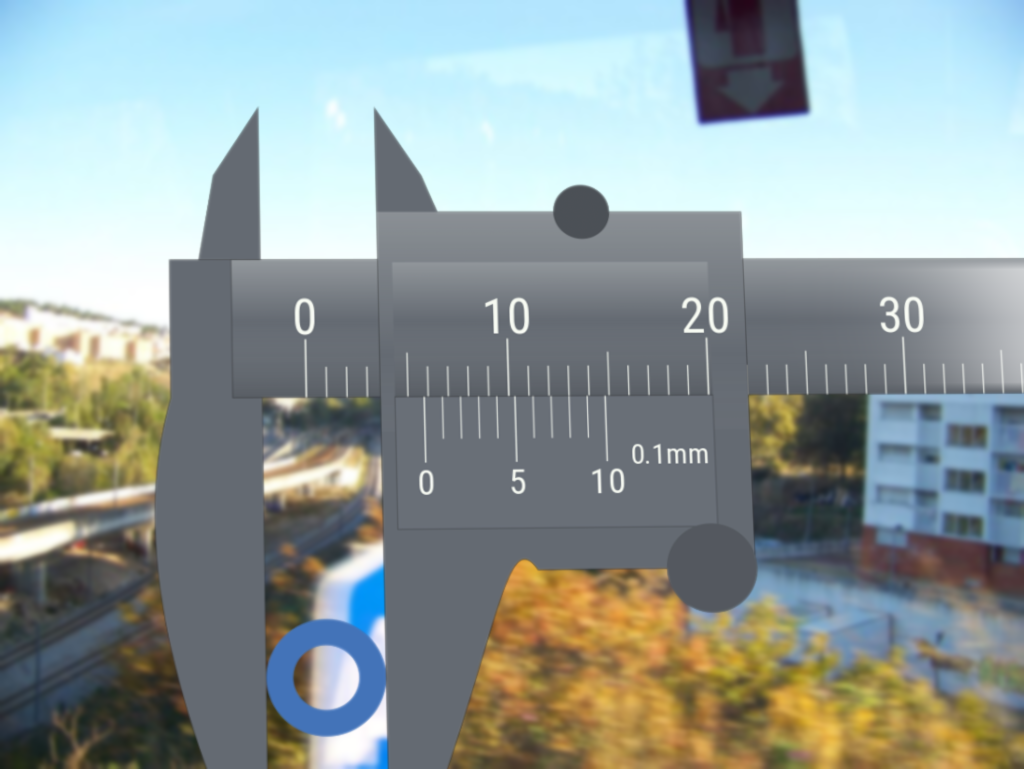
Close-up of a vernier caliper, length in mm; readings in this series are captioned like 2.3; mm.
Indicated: 5.8; mm
